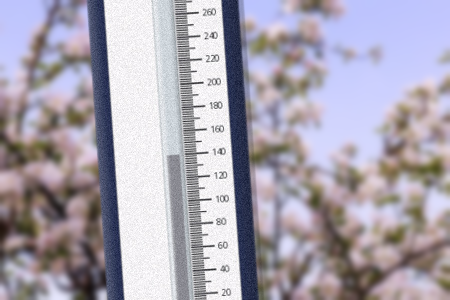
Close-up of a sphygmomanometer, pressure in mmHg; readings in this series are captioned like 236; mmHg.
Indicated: 140; mmHg
